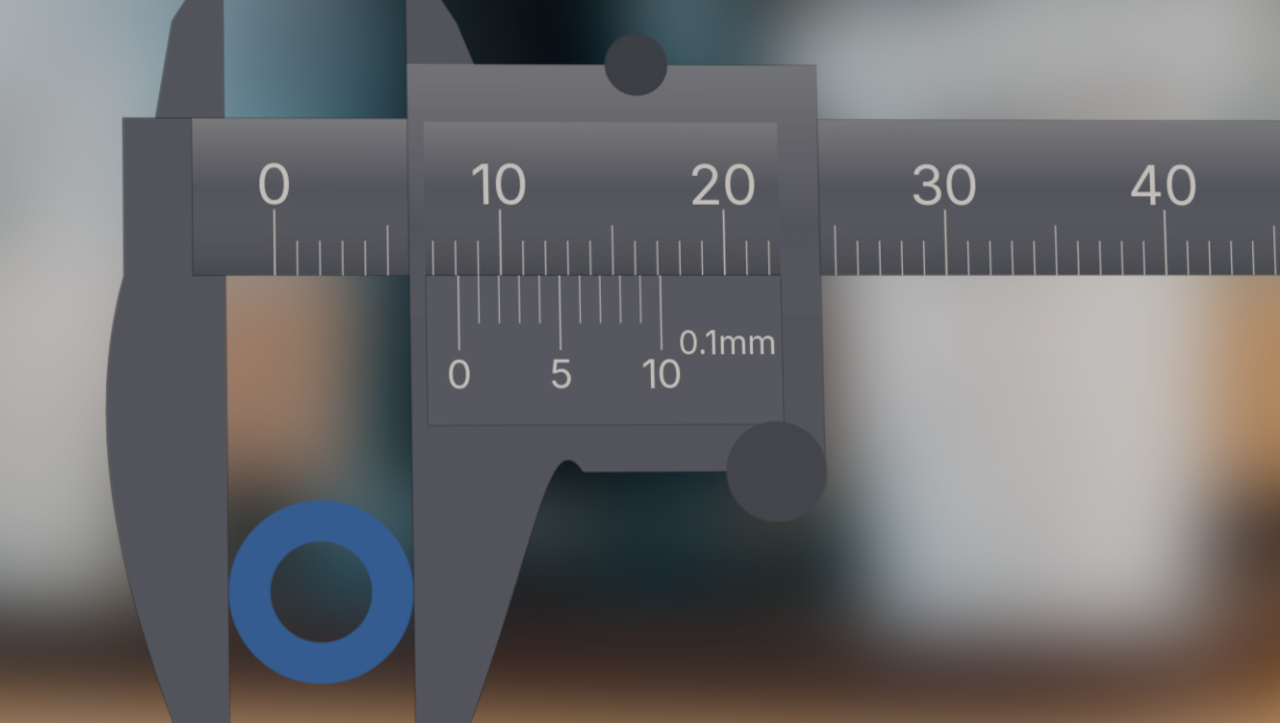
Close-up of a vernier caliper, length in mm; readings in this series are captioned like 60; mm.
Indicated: 8.1; mm
